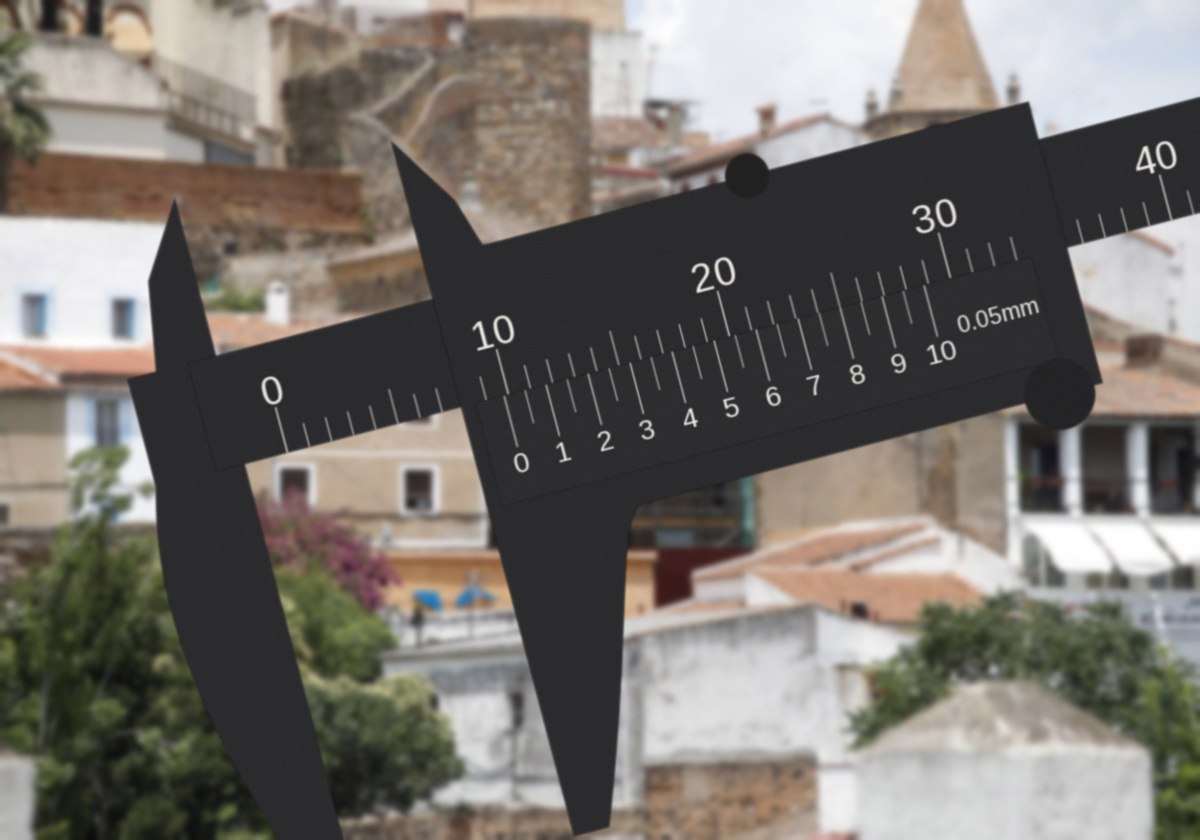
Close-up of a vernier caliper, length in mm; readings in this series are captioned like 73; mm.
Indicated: 9.8; mm
